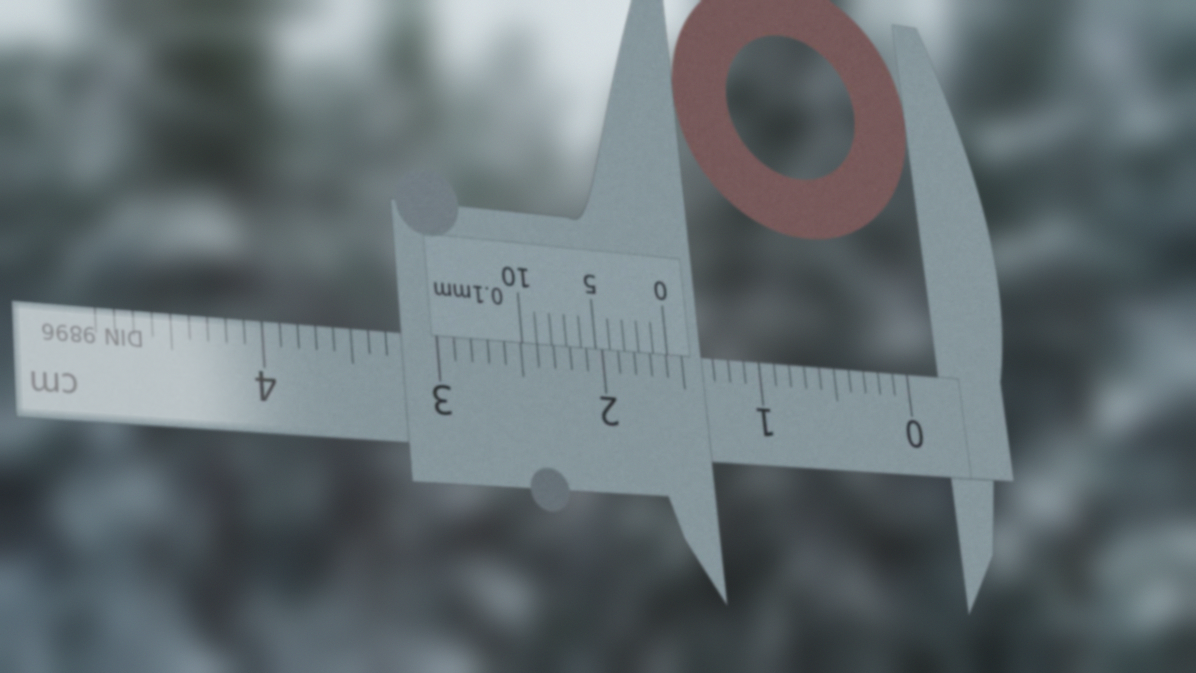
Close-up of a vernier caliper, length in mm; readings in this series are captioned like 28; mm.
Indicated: 15.9; mm
